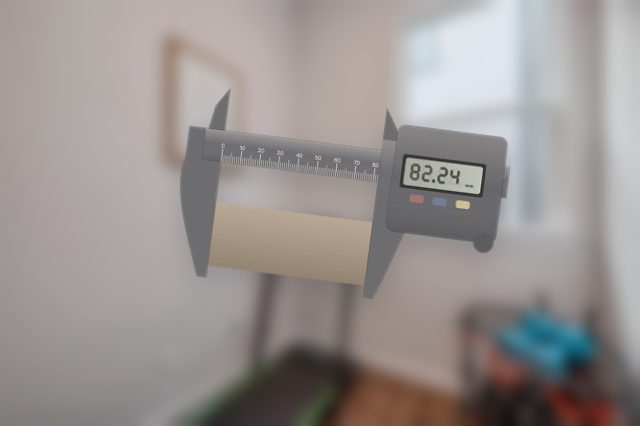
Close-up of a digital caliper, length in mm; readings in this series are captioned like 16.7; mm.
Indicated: 82.24; mm
